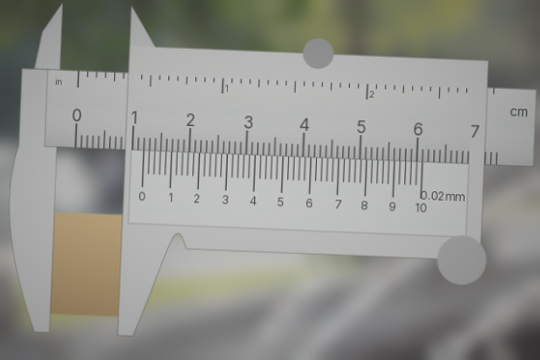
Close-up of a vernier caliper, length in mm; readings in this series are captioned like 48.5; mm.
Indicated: 12.0; mm
